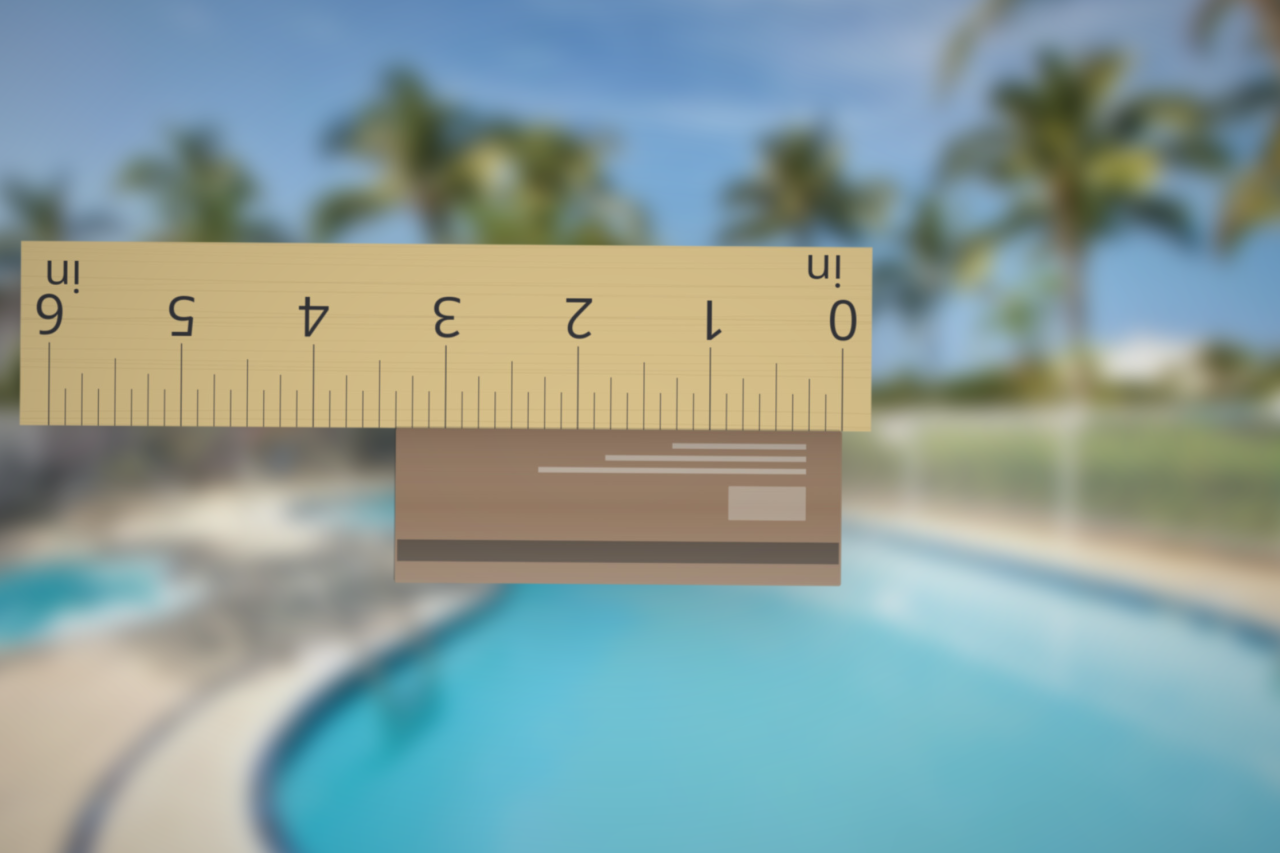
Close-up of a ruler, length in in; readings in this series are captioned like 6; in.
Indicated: 3.375; in
